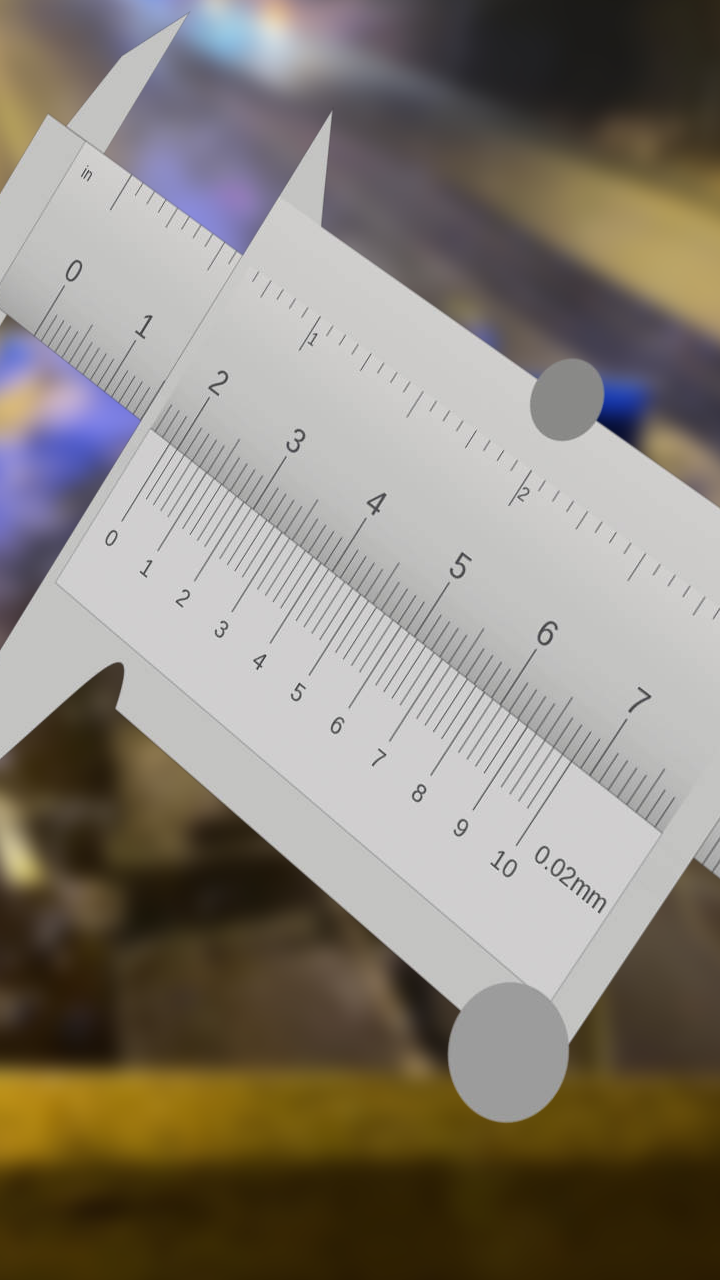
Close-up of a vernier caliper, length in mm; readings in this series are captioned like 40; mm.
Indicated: 19.0; mm
